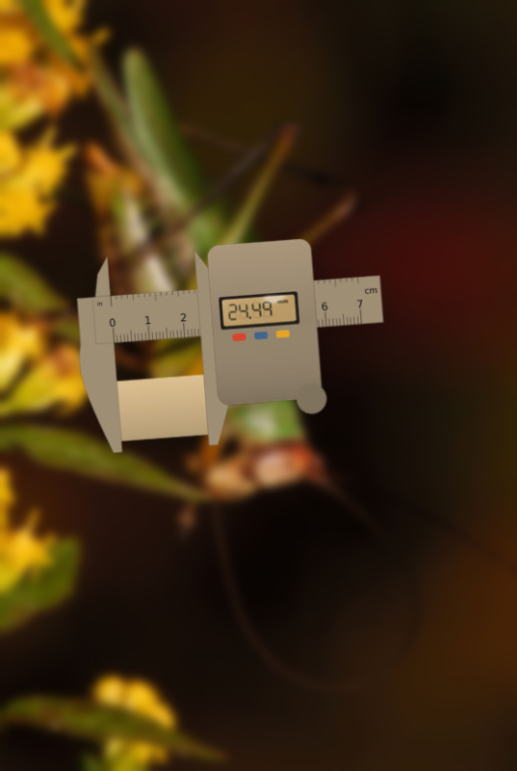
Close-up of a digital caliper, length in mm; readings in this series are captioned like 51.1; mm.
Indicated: 24.49; mm
